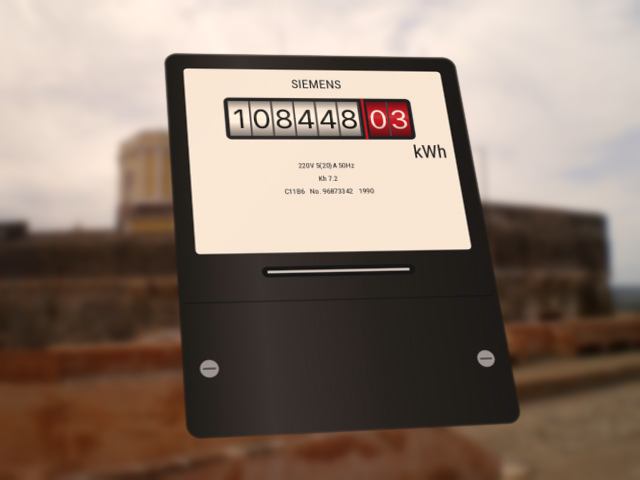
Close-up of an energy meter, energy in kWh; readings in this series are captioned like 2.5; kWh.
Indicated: 108448.03; kWh
